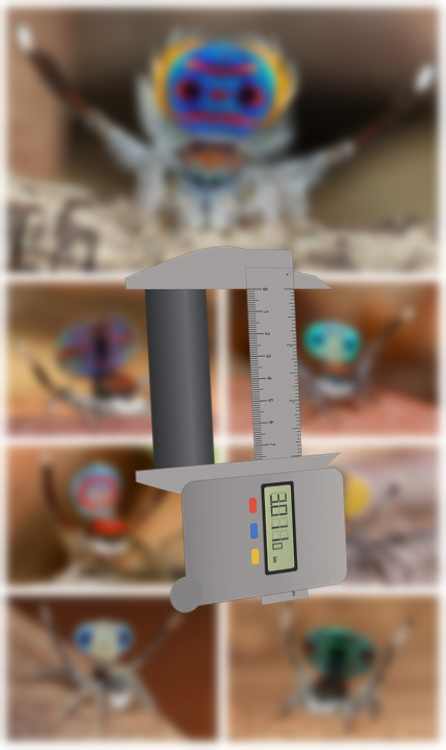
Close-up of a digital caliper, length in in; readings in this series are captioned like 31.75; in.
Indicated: 3.0110; in
